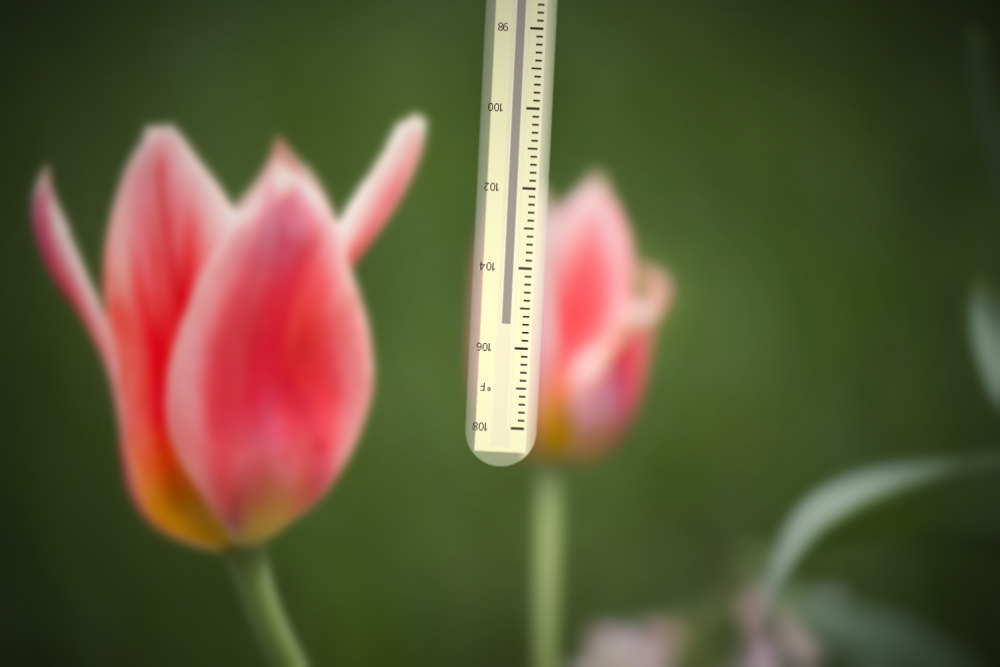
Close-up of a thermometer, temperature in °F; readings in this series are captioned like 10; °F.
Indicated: 105.4; °F
